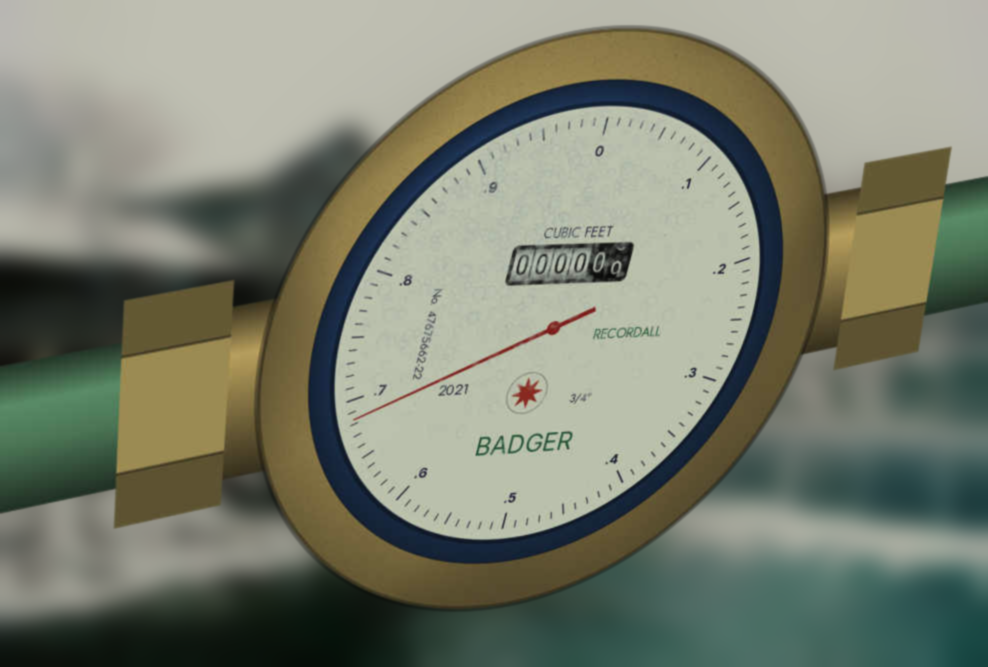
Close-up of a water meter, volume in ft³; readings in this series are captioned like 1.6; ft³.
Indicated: 8.68; ft³
